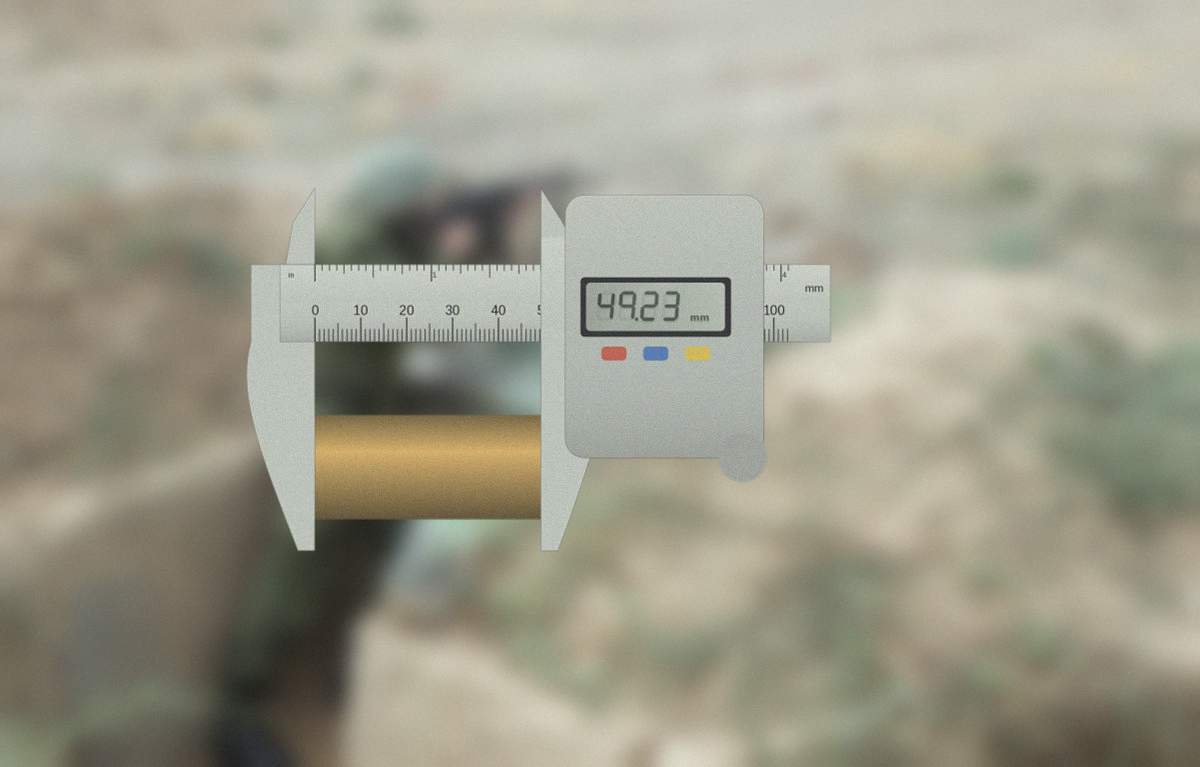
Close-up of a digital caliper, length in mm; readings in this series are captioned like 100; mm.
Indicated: 49.23; mm
